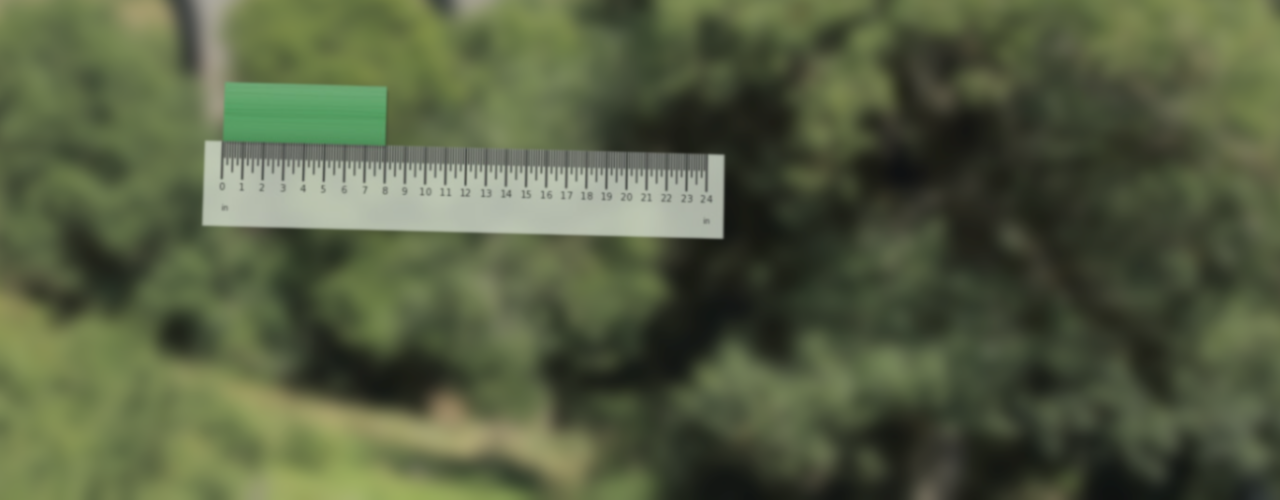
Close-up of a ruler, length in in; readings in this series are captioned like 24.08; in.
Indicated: 8; in
